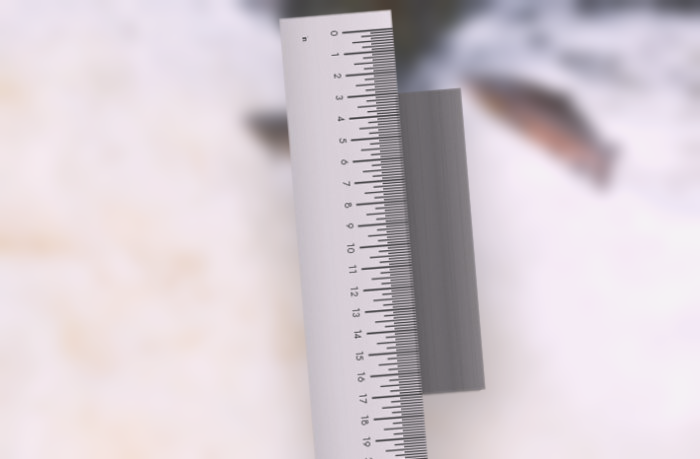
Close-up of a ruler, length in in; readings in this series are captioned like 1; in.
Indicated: 14; in
